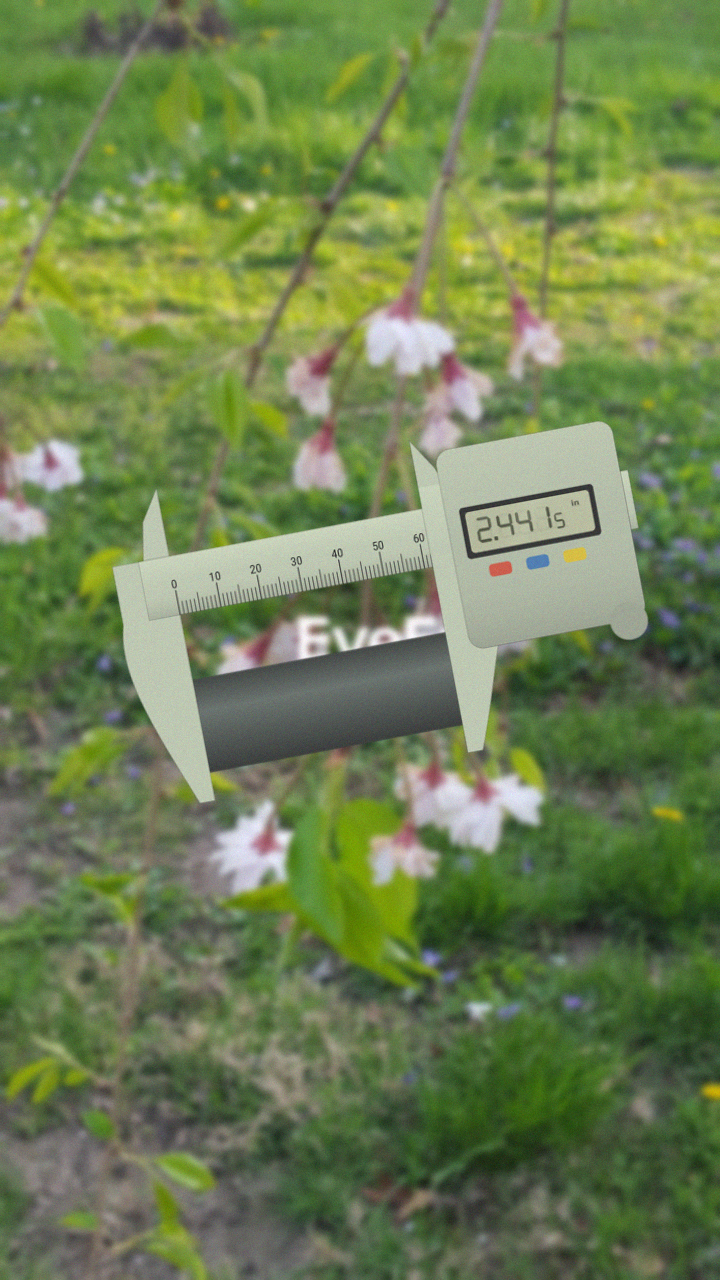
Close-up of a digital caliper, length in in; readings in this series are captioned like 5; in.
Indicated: 2.4415; in
